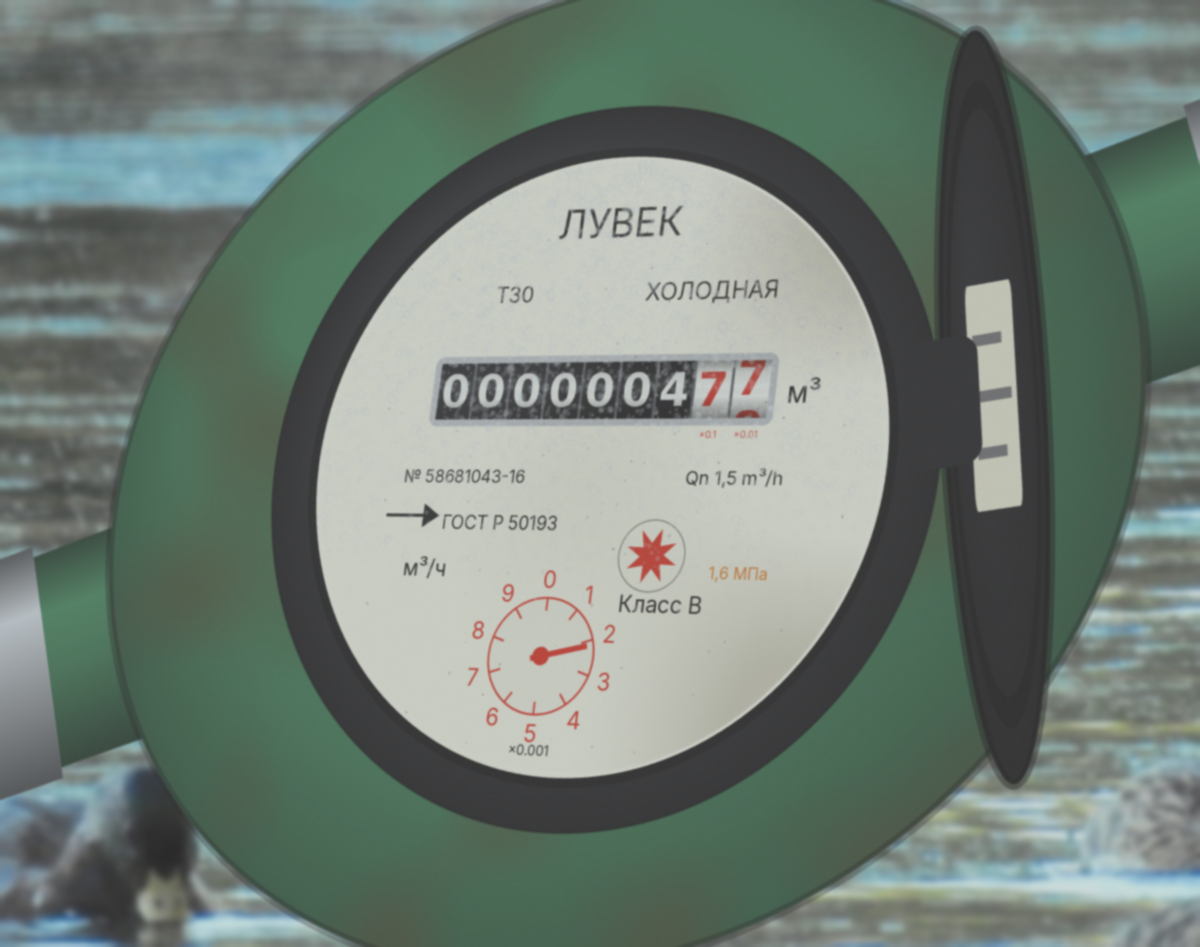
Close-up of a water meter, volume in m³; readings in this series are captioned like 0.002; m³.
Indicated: 4.772; m³
